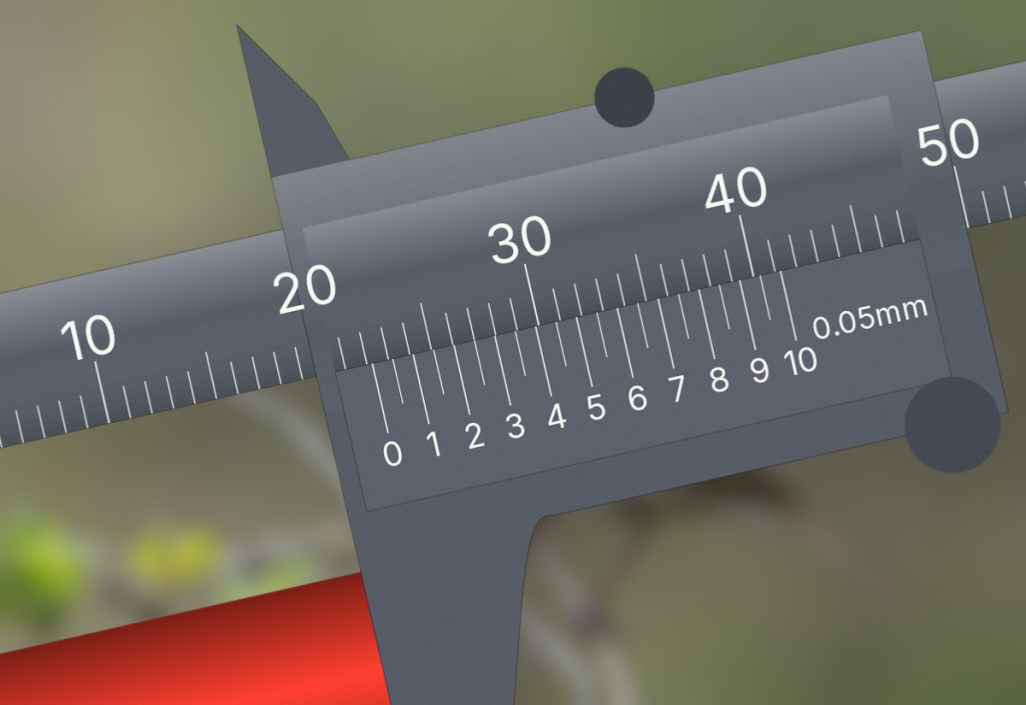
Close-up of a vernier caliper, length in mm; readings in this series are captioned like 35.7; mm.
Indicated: 22.25; mm
